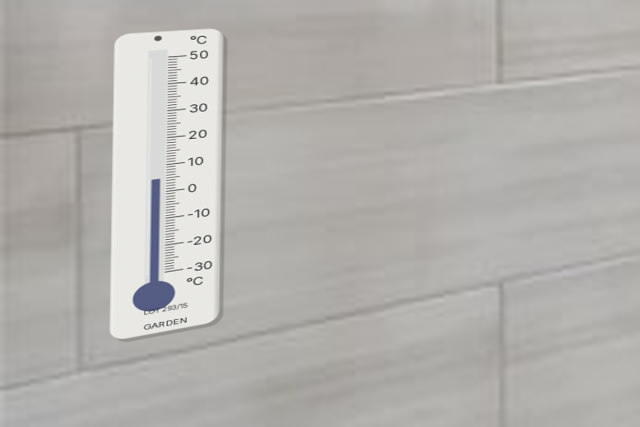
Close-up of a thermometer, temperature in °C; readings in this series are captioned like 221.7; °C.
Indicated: 5; °C
